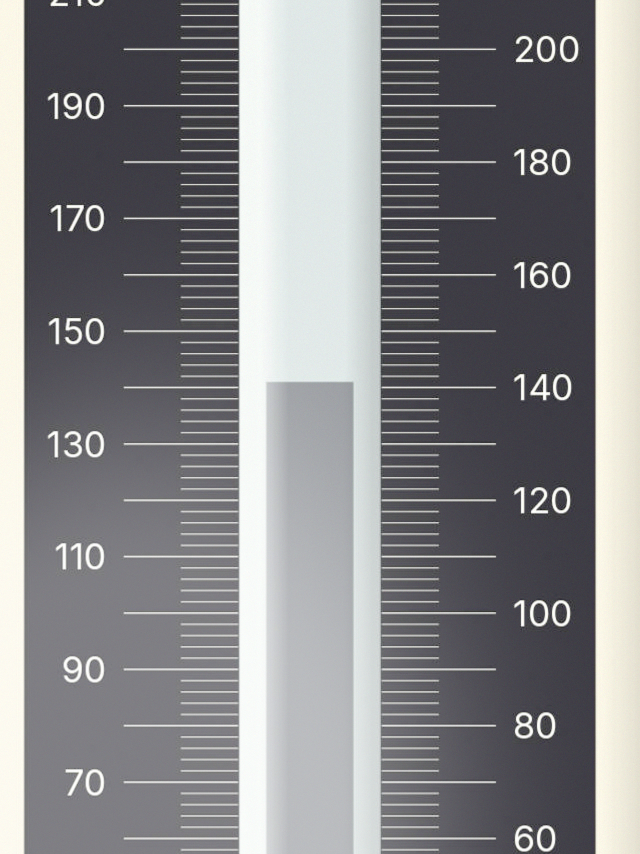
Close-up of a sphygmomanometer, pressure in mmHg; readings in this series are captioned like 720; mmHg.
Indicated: 141; mmHg
